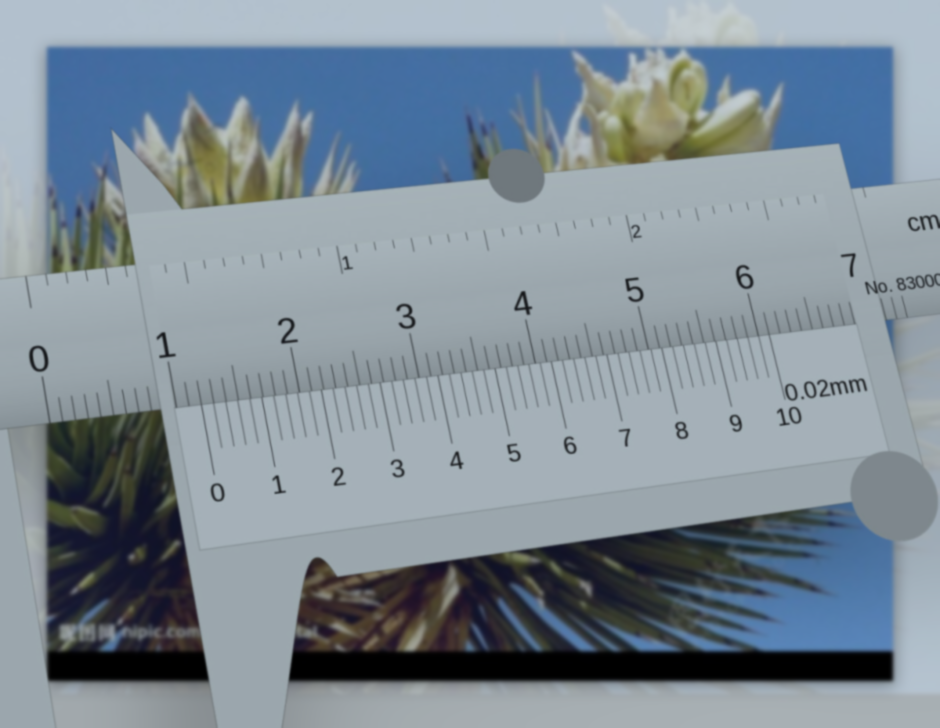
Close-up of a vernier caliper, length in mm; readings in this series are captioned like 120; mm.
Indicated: 12.0; mm
